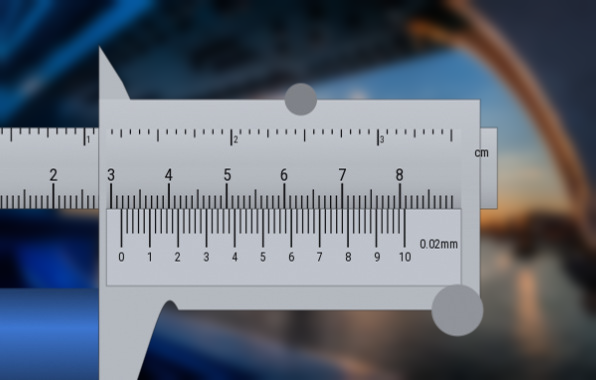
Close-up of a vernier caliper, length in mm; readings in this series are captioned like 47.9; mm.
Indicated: 31.8; mm
